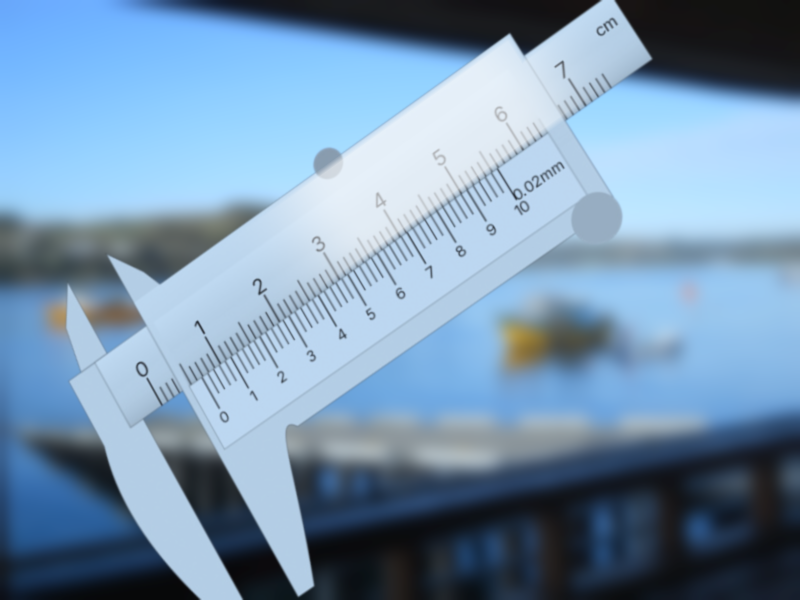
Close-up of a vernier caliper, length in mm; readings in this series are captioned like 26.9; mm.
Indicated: 6.8; mm
